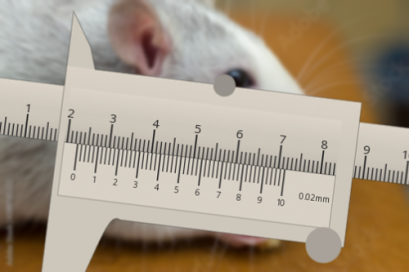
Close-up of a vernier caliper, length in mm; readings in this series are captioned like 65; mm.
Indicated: 22.5; mm
